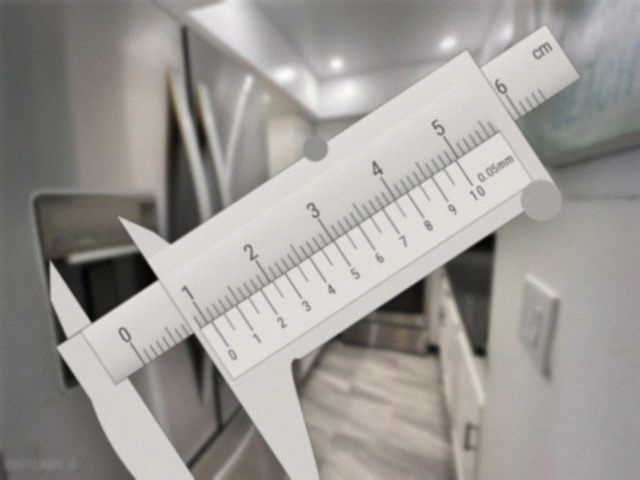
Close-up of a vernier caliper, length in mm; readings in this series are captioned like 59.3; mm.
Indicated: 10.6; mm
